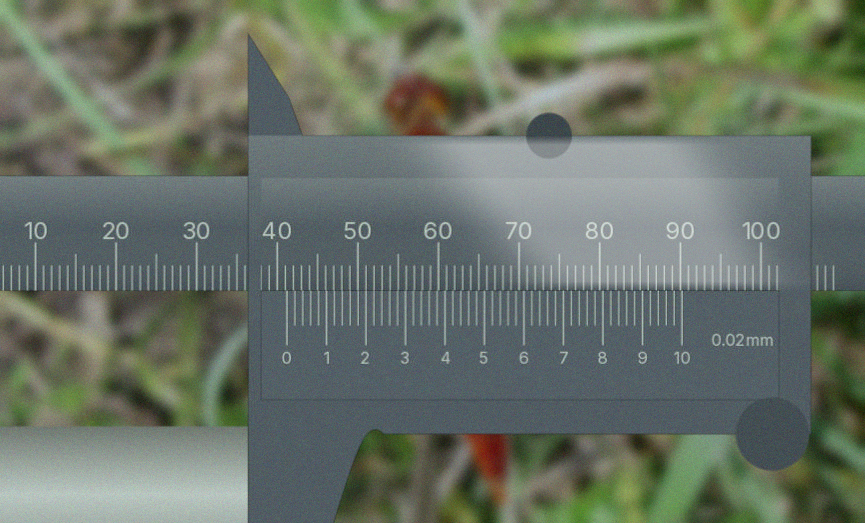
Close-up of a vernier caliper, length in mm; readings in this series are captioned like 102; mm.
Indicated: 41.2; mm
